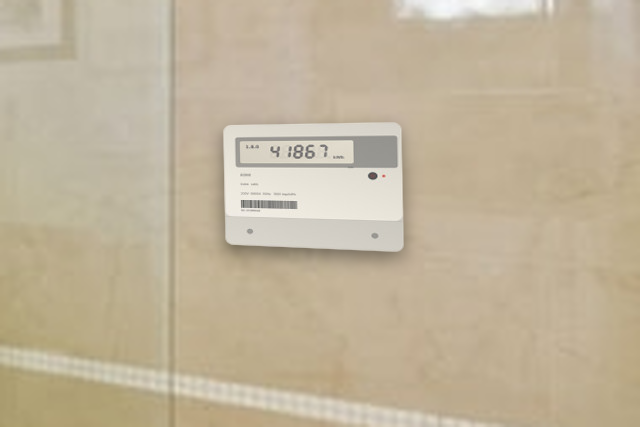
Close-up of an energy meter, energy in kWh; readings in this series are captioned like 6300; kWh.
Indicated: 41867; kWh
